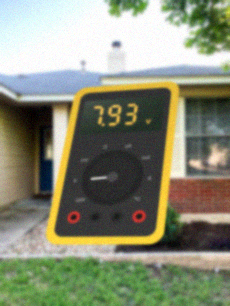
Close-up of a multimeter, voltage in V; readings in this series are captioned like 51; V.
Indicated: 7.93; V
